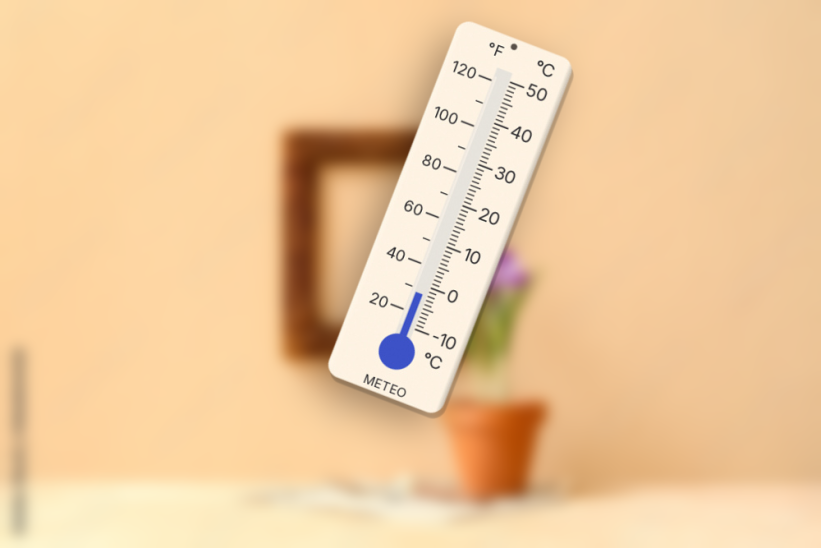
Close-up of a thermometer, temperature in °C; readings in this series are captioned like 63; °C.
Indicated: -2; °C
